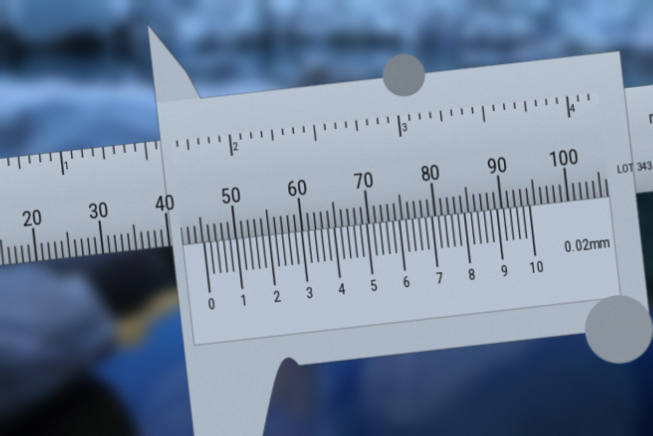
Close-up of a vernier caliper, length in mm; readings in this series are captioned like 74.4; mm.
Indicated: 45.2; mm
